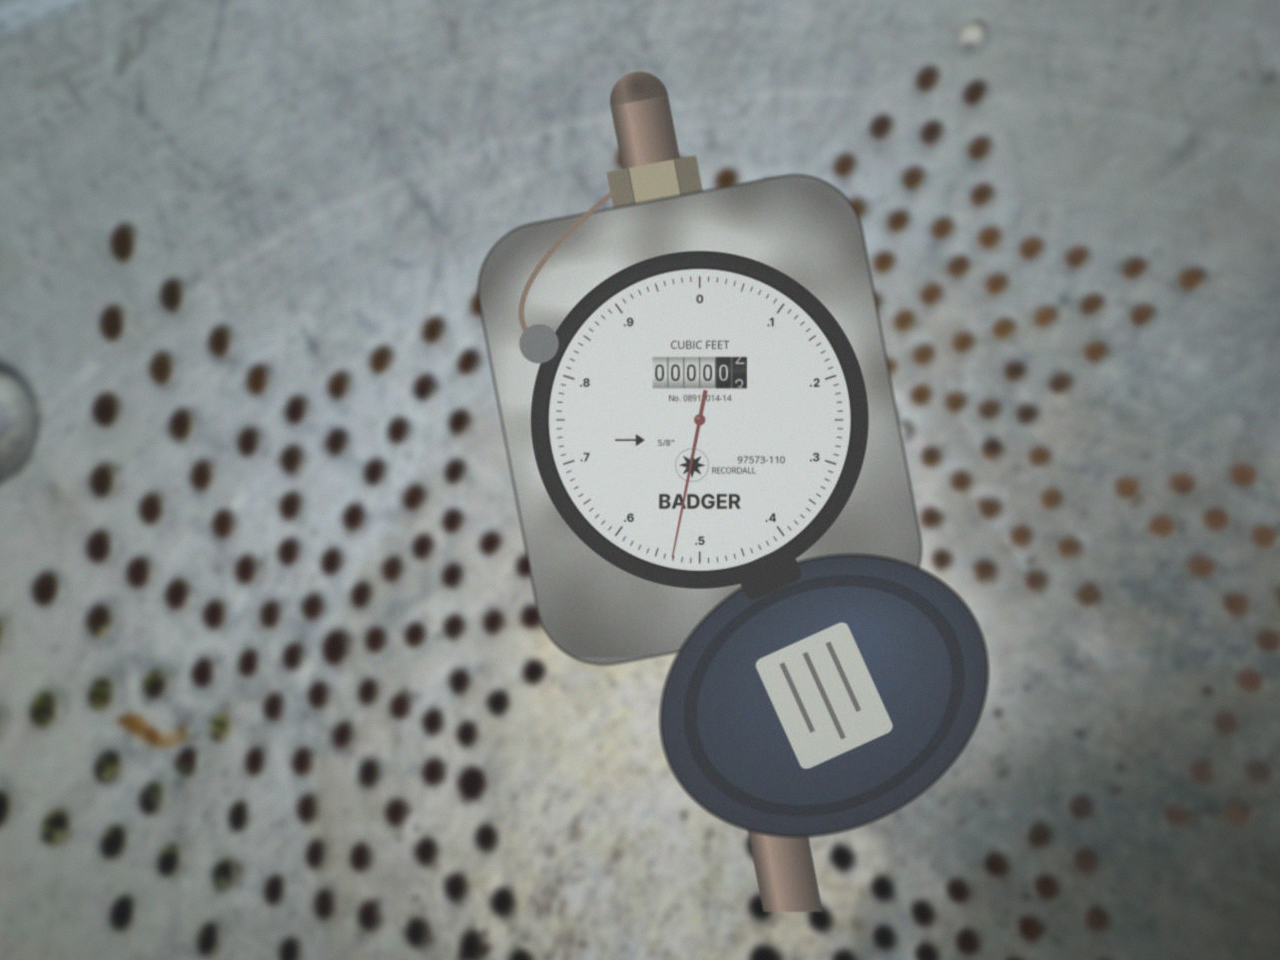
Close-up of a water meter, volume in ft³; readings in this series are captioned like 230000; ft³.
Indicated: 2.53; ft³
